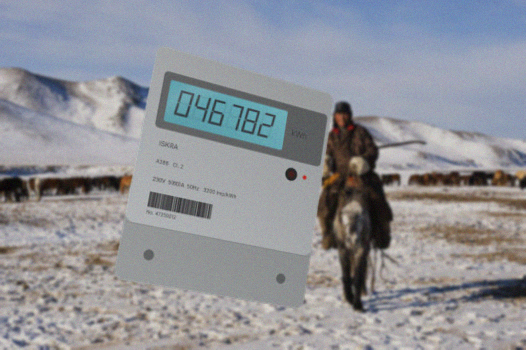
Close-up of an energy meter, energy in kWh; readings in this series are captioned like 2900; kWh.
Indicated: 46782; kWh
